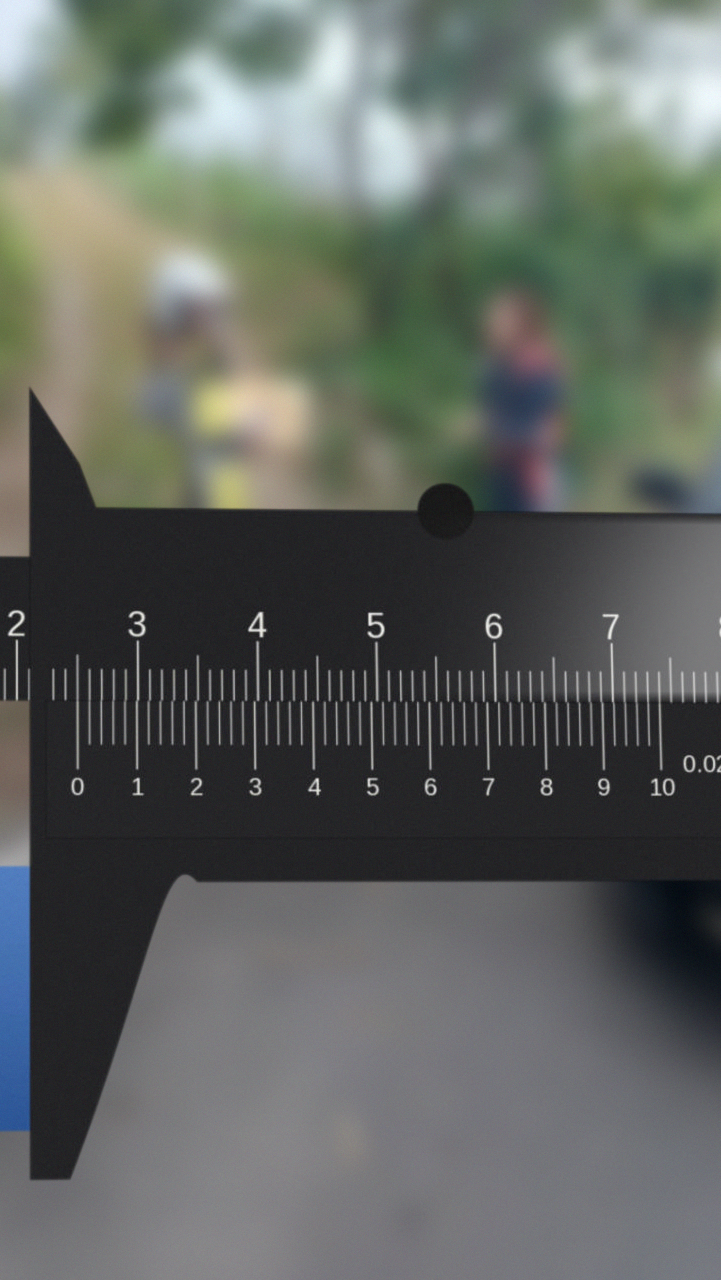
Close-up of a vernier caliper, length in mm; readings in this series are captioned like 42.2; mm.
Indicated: 25.0; mm
